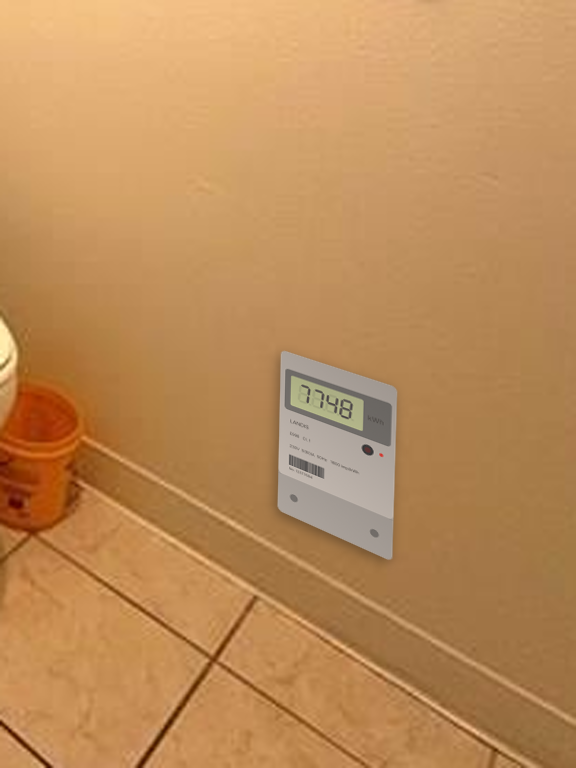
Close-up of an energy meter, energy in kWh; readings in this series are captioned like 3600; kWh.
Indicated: 7748; kWh
